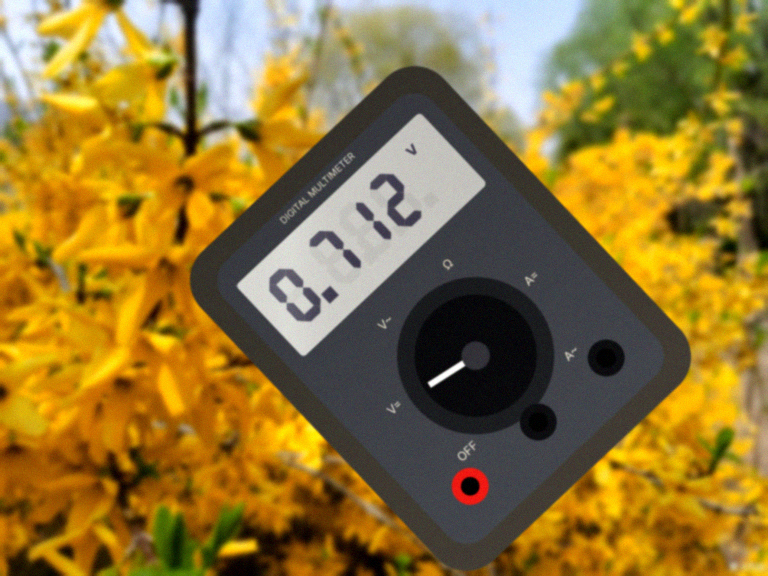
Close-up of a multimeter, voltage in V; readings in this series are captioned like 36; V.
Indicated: 0.712; V
